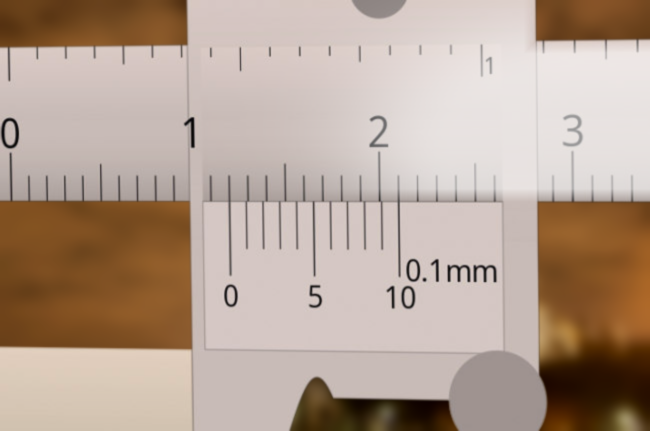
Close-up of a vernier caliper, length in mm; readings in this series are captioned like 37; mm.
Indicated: 12.0; mm
